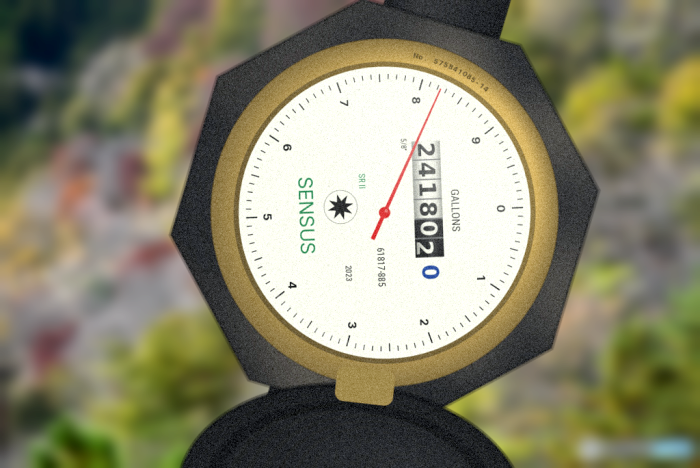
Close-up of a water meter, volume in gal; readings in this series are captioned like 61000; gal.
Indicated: 2418018.2; gal
